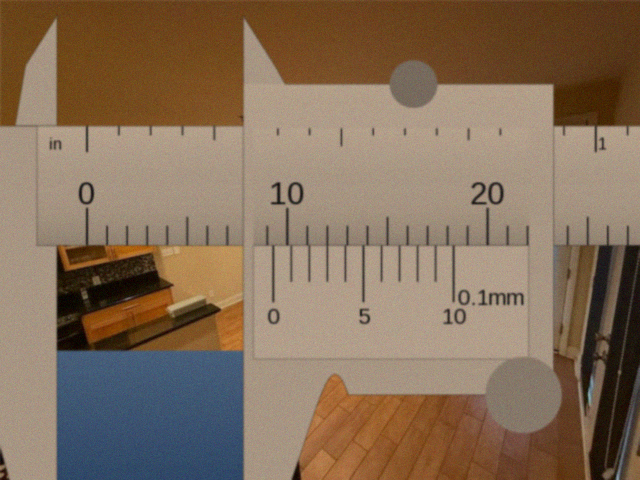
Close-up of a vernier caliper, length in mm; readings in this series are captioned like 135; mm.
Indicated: 9.3; mm
